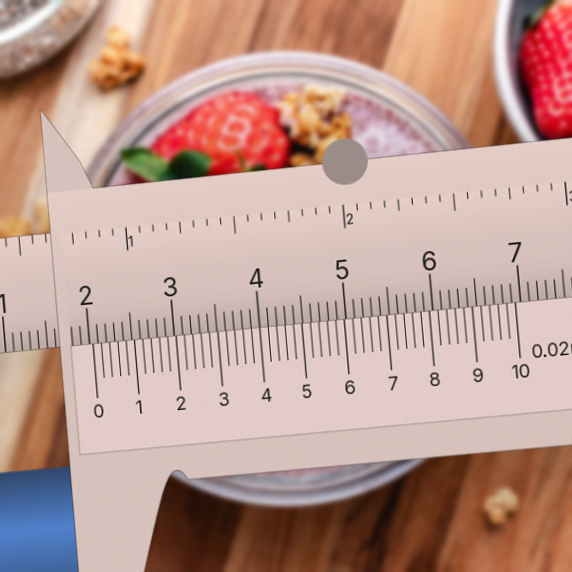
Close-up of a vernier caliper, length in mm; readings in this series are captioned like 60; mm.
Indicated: 20.4; mm
